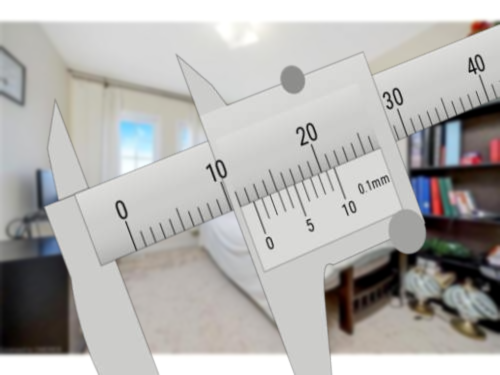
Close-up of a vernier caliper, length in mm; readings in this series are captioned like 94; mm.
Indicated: 12.4; mm
